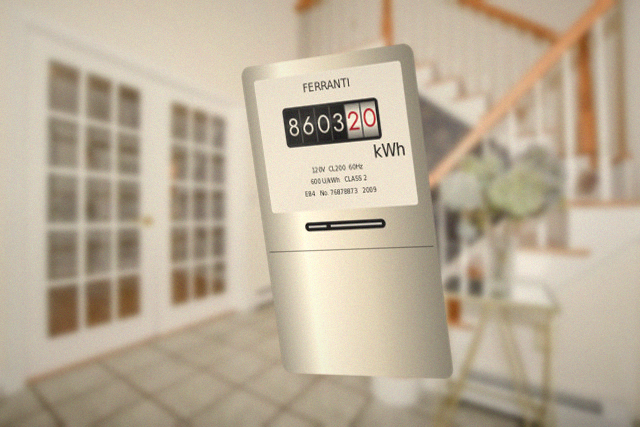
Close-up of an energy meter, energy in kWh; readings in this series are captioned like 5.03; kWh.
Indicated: 8603.20; kWh
